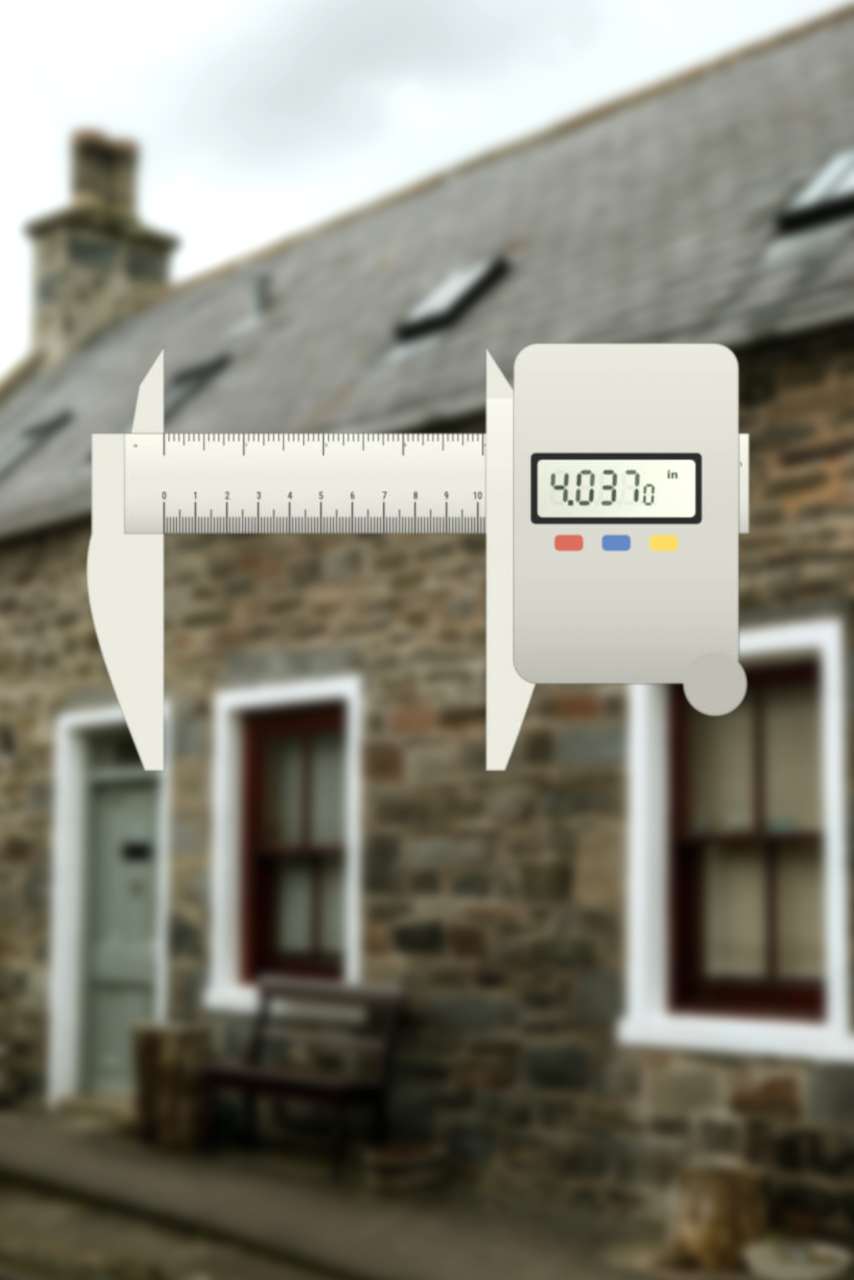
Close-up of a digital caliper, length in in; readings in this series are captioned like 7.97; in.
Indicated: 4.0370; in
